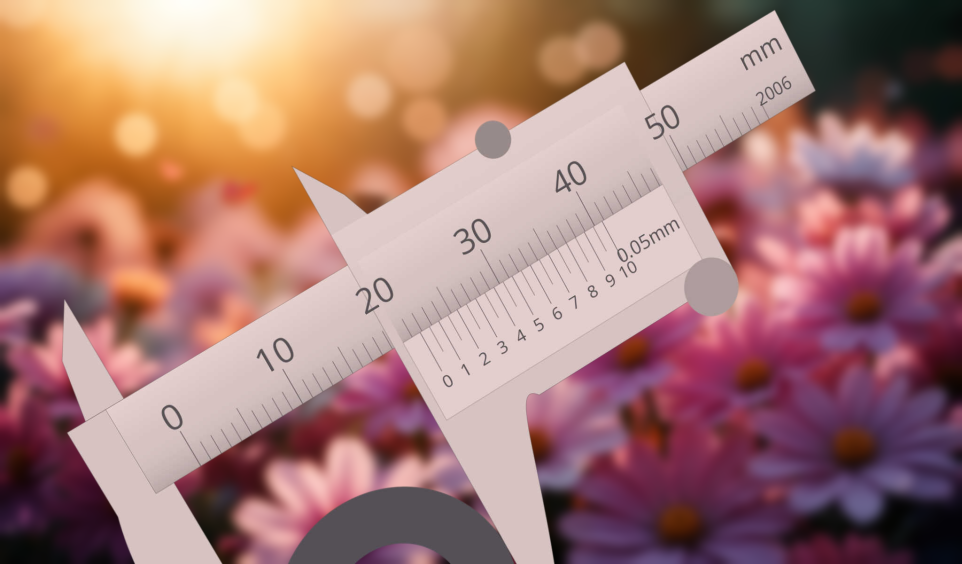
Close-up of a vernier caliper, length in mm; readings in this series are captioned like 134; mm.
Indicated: 21.8; mm
